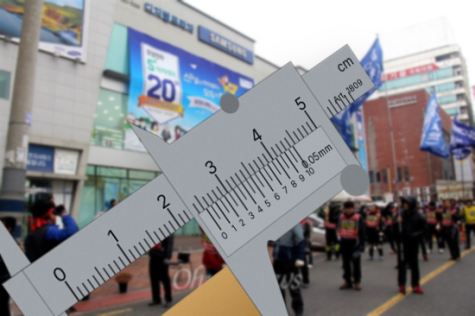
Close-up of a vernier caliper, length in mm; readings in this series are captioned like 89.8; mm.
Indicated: 25.4; mm
